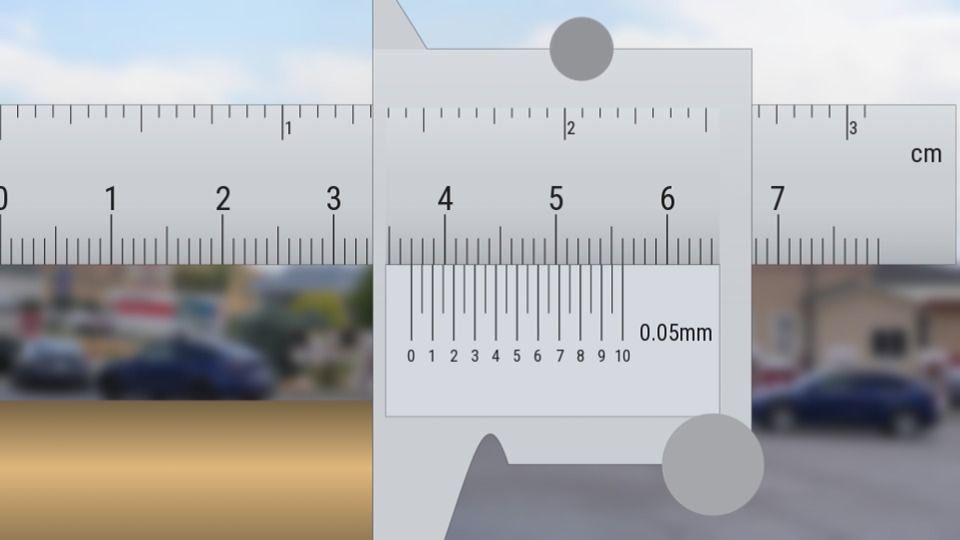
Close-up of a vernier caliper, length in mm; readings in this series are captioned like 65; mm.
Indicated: 37.0; mm
